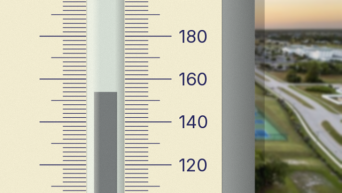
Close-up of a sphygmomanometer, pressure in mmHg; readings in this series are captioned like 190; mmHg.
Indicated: 154; mmHg
